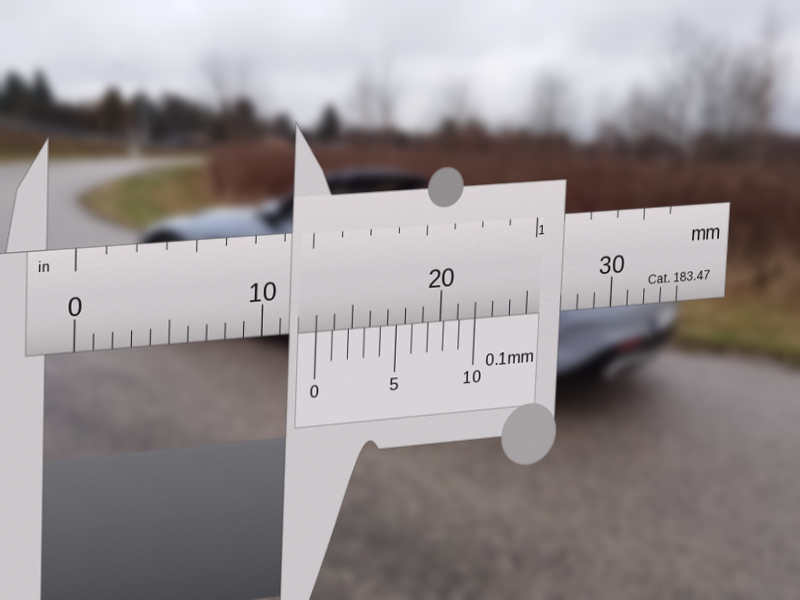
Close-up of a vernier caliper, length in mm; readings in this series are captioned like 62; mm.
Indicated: 13.0; mm
